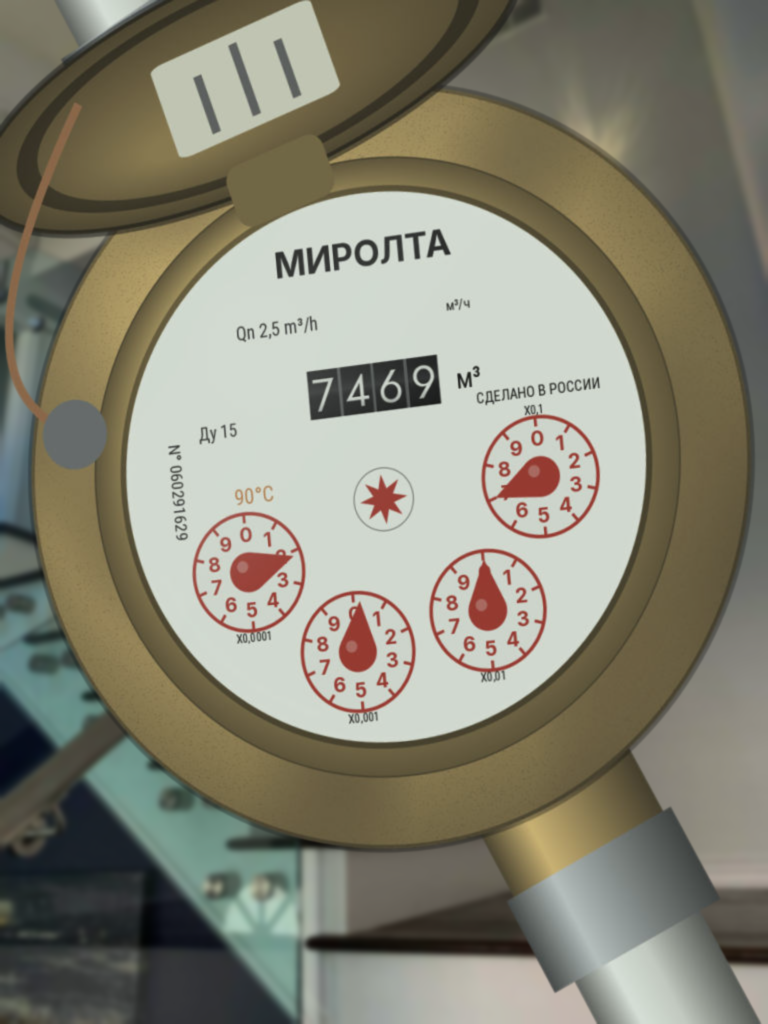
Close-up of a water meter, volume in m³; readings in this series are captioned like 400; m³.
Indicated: 7469.7002; m³
